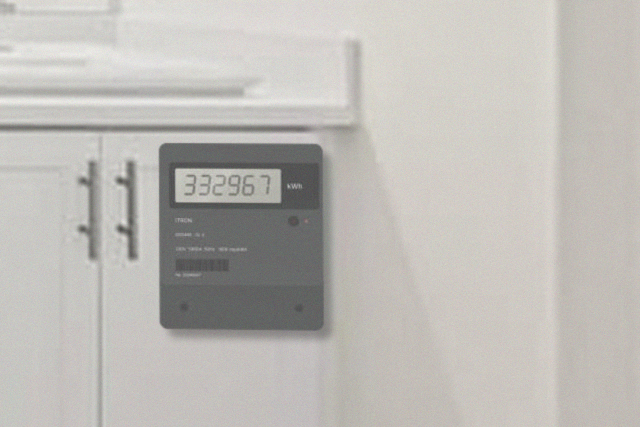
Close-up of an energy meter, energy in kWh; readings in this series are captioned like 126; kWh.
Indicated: 332967; kWh
